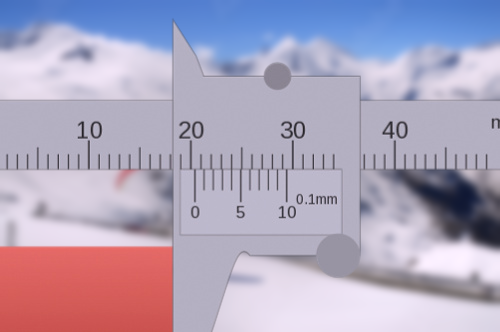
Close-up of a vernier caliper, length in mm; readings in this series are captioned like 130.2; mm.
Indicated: 20.4; mm
